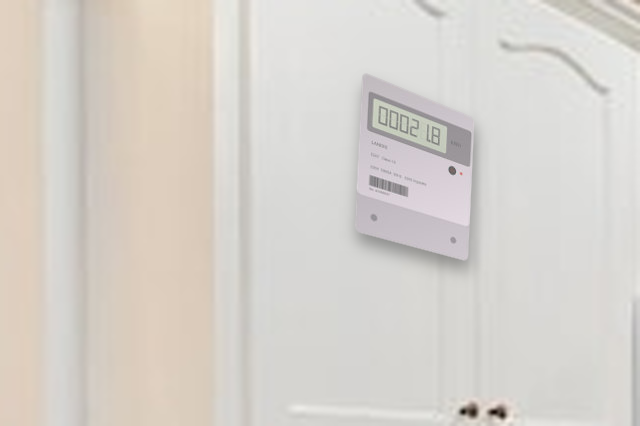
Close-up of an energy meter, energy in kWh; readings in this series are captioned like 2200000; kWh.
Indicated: 21.8; kWh
